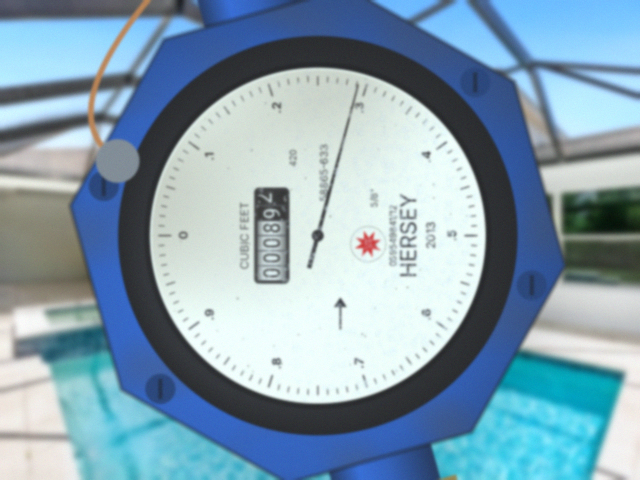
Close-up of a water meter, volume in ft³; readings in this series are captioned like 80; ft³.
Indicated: 892.29; ft³
